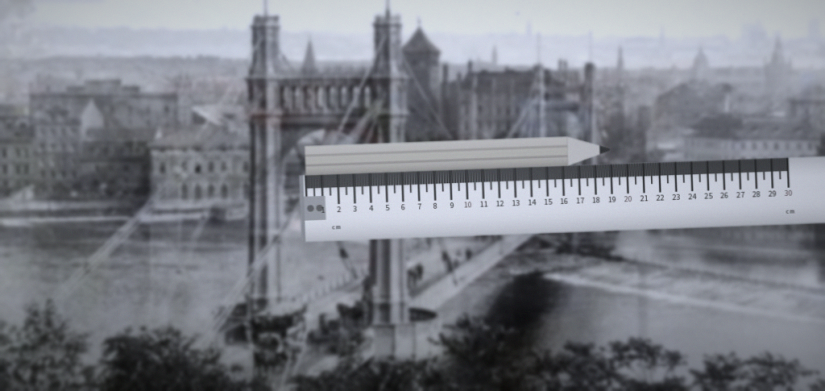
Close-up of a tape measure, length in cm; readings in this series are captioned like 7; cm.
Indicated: 19; cm
